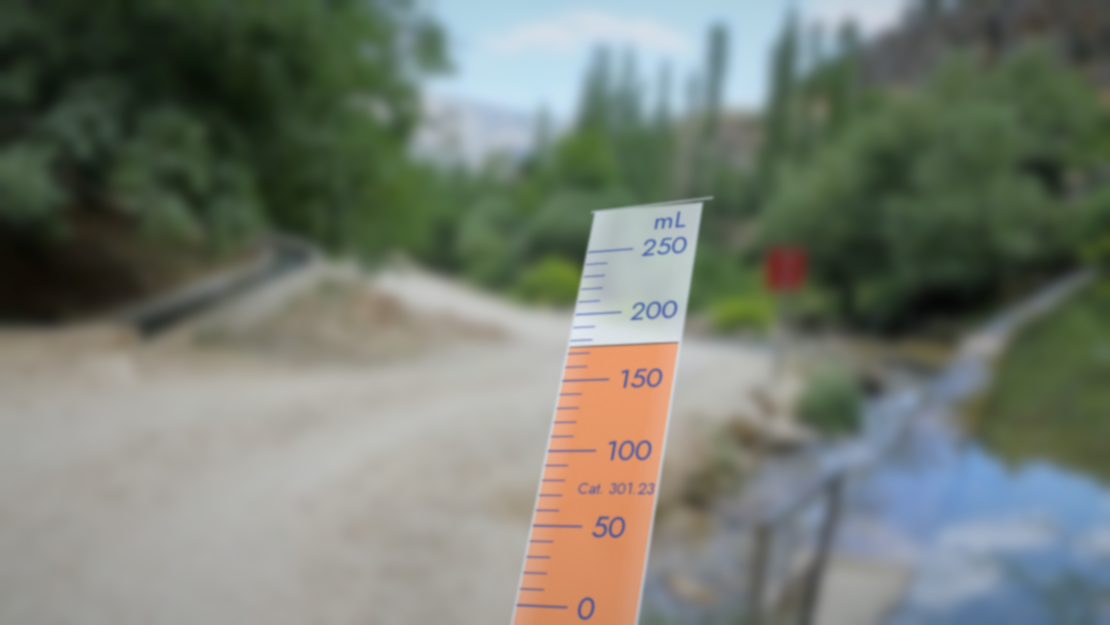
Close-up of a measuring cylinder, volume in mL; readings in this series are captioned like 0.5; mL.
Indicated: 175; mL
